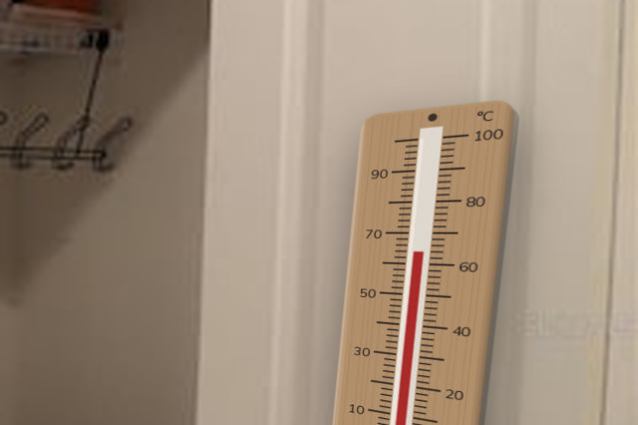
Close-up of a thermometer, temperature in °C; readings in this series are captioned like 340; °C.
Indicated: 64; °C
